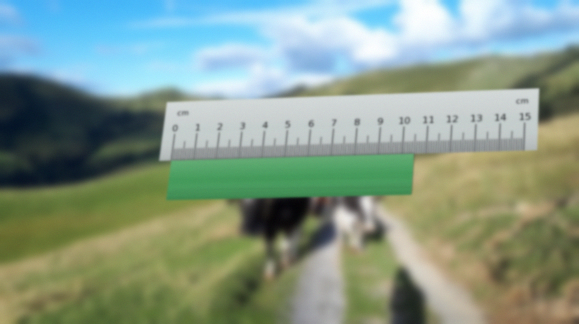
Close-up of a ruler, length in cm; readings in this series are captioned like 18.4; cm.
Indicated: 10.5; cm
